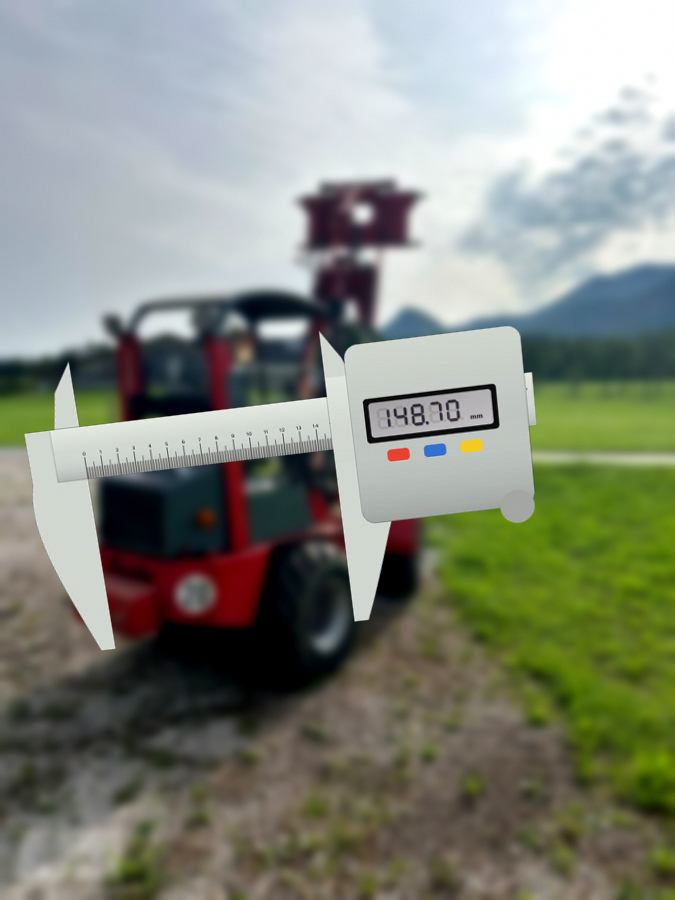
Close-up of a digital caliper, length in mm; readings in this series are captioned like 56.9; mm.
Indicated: 148.70; mm
